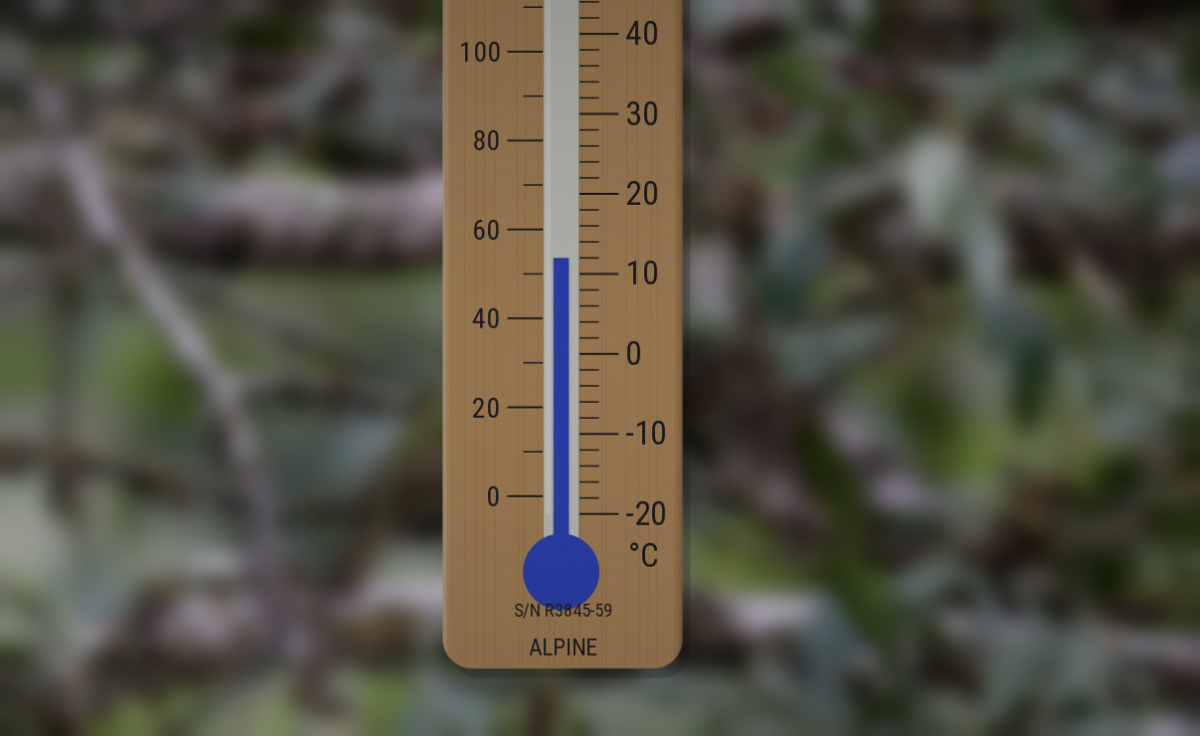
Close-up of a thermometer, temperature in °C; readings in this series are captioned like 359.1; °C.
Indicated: 12; °C
